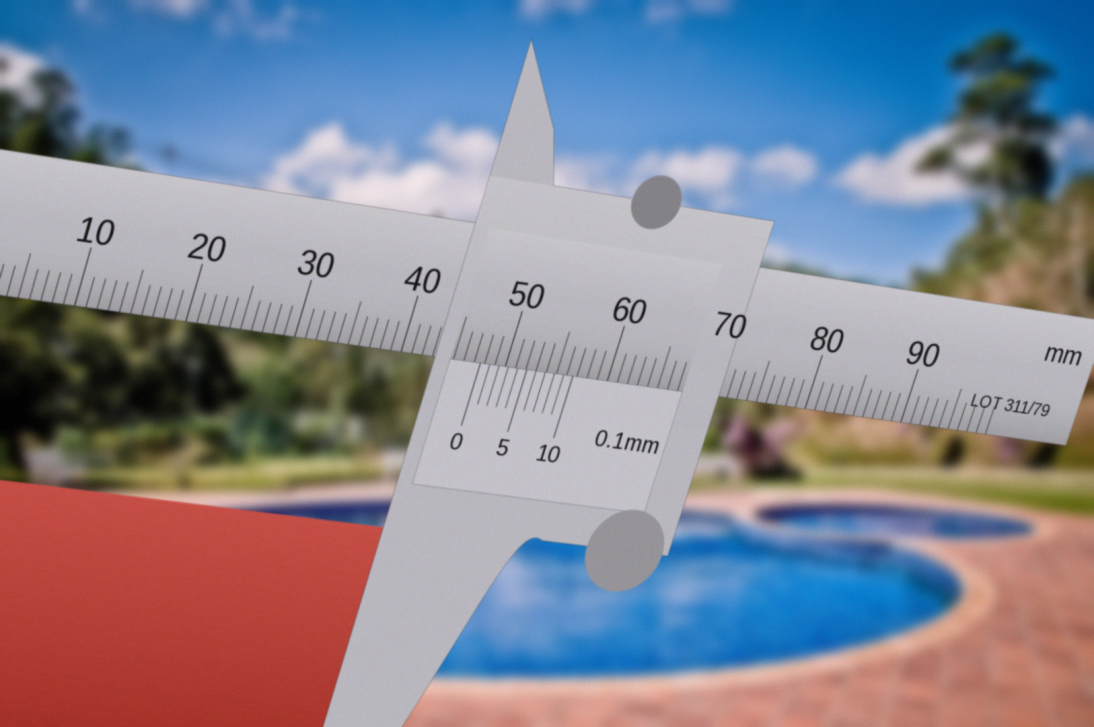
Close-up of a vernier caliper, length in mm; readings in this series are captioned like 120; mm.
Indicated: 47.6; mm
